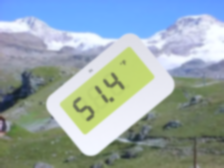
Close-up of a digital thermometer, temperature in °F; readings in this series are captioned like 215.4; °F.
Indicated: 51.4; °F
